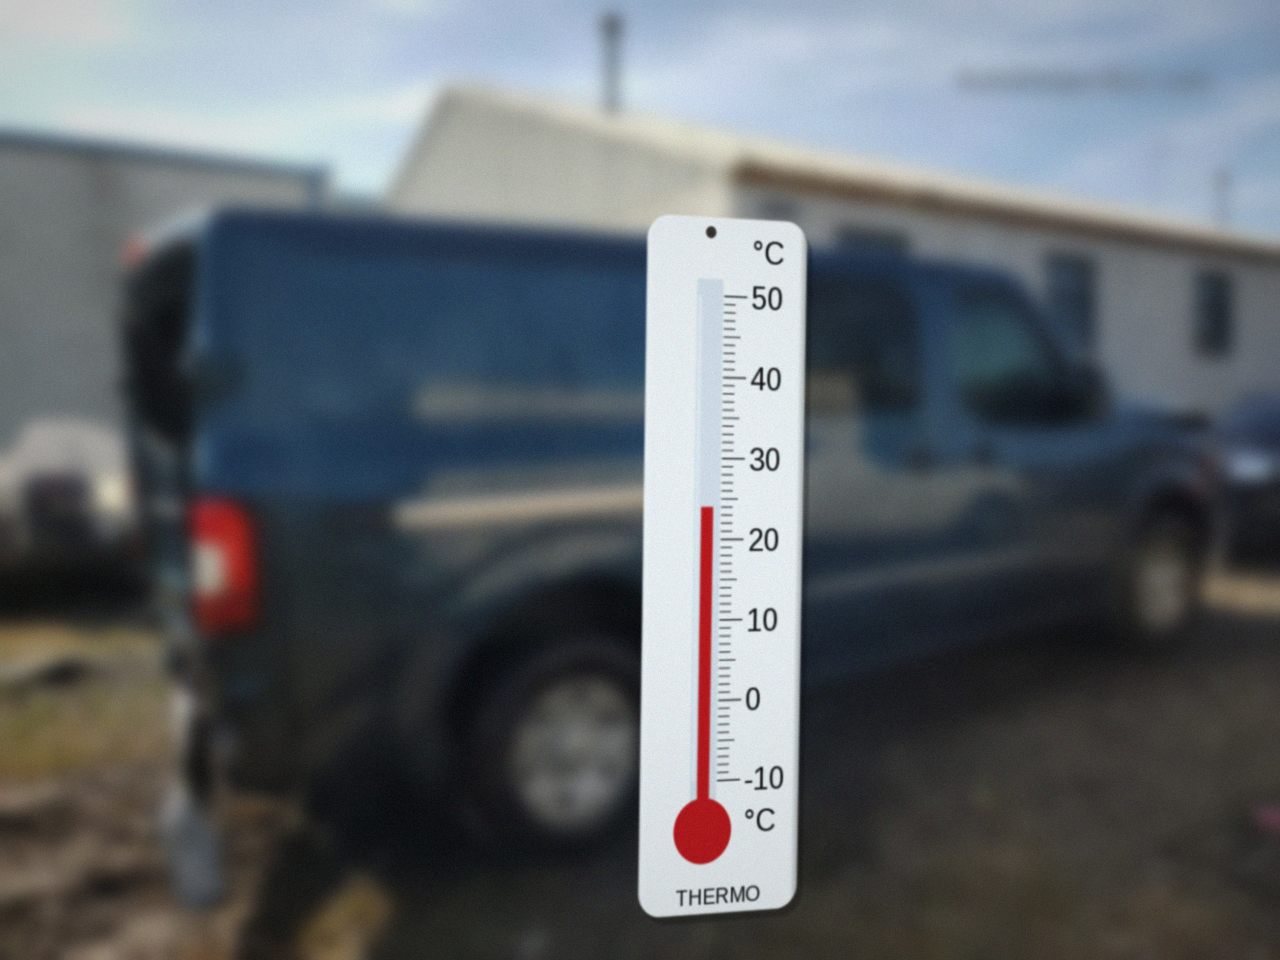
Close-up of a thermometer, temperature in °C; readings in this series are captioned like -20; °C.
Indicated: 24; °C
